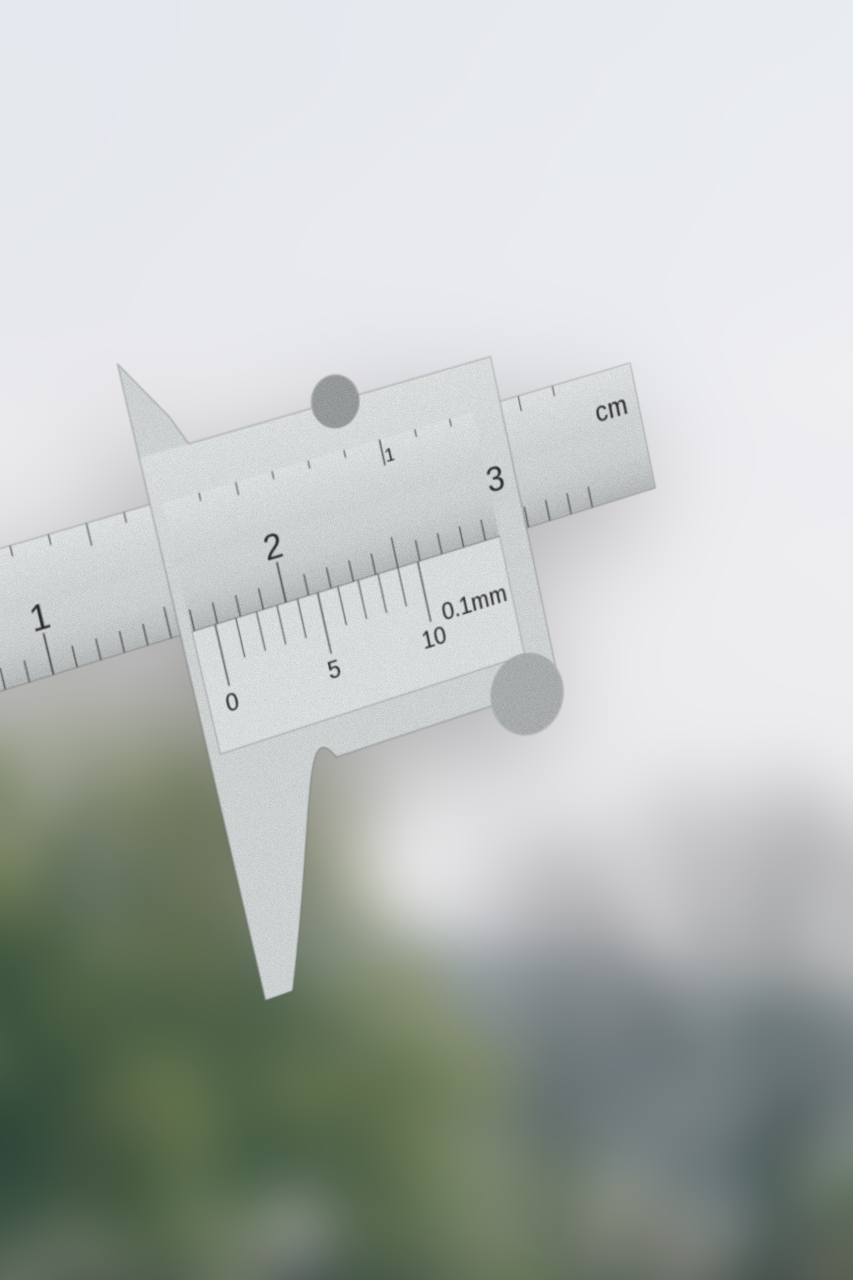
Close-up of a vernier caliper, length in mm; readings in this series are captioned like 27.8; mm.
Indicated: 16.9; mm
